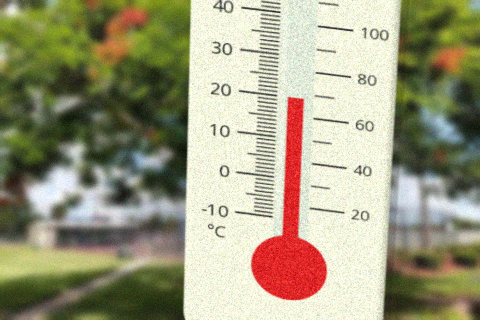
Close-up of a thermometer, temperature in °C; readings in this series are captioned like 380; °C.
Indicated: 20; °C
